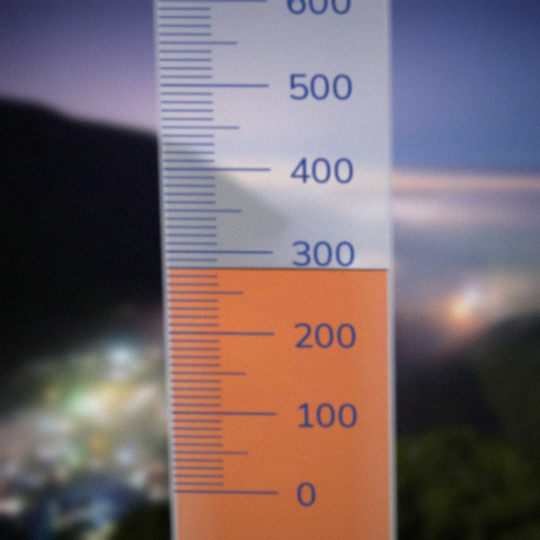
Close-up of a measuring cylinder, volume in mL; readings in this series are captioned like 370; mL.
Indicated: 280; mL
